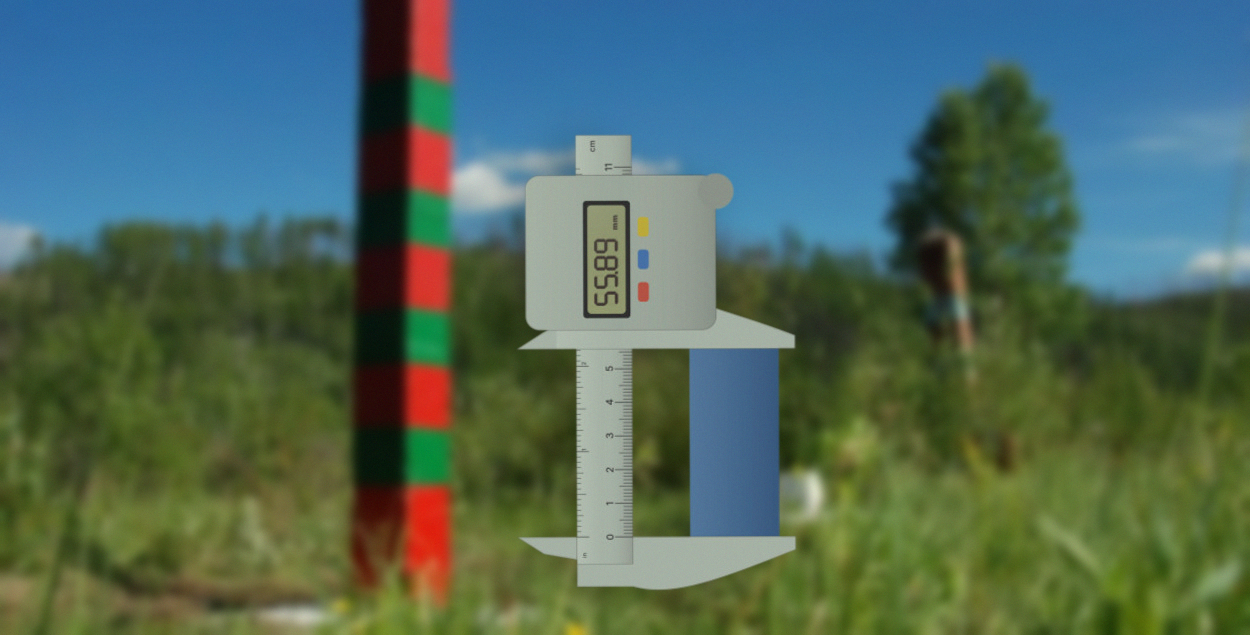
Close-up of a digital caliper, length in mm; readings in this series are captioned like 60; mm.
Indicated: 55.89; mm
